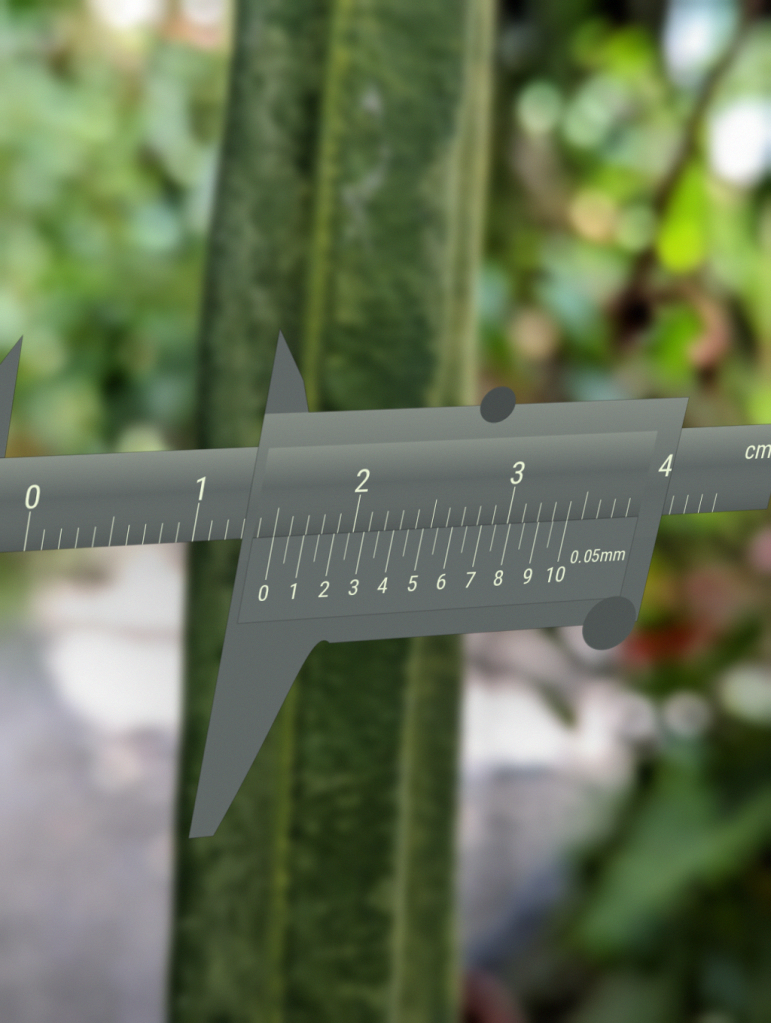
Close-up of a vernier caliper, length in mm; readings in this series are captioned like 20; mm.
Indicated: 15.0; mm
